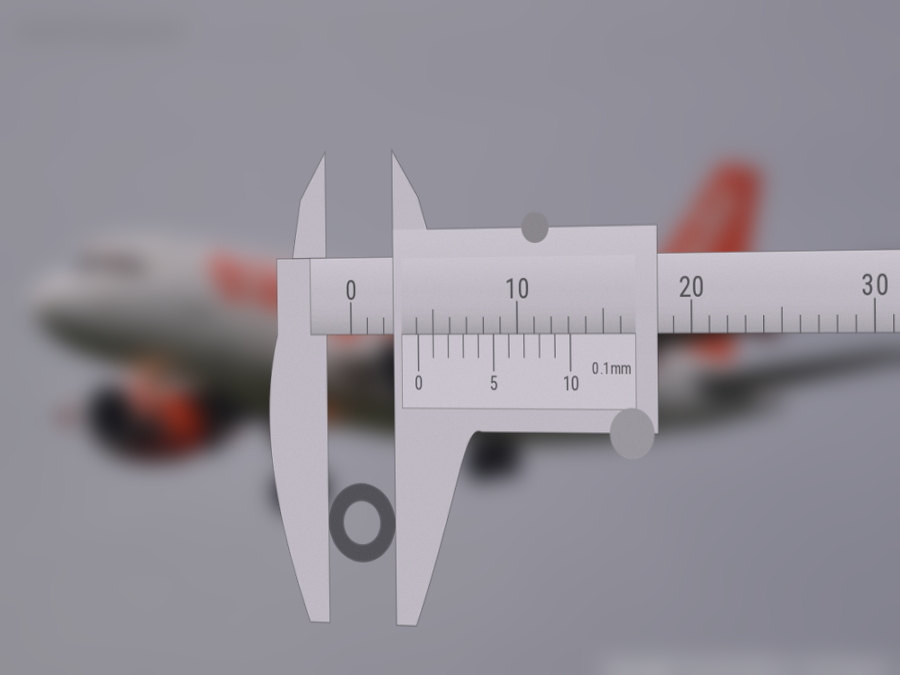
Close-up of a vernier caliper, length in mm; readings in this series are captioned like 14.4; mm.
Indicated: 4.1; mm
